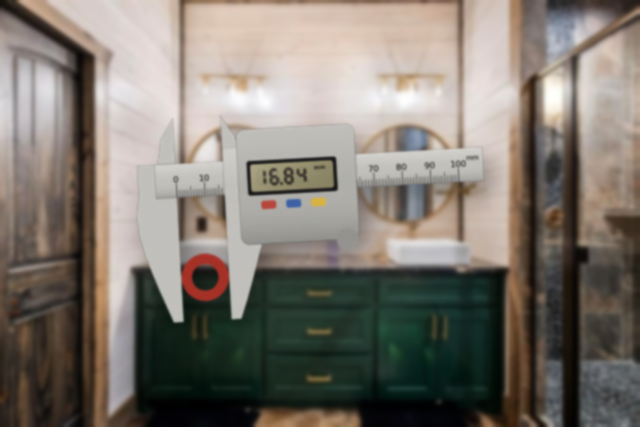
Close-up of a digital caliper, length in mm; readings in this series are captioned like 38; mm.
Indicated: 16.84; mm
